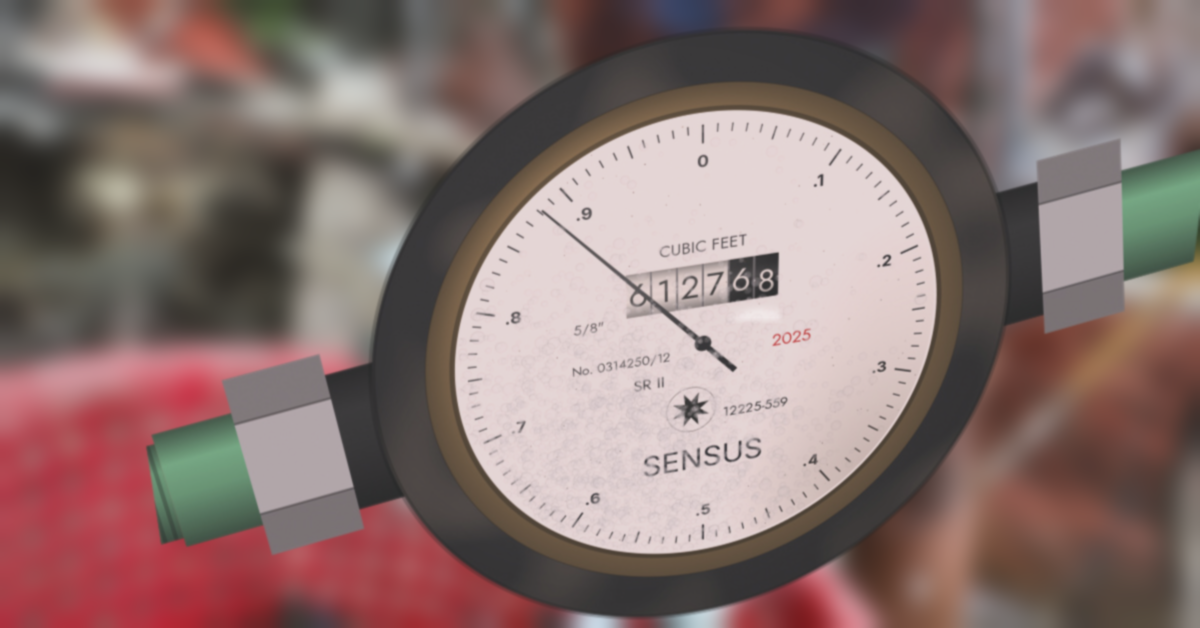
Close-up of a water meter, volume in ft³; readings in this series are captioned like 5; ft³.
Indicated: 612767.88; ft³
